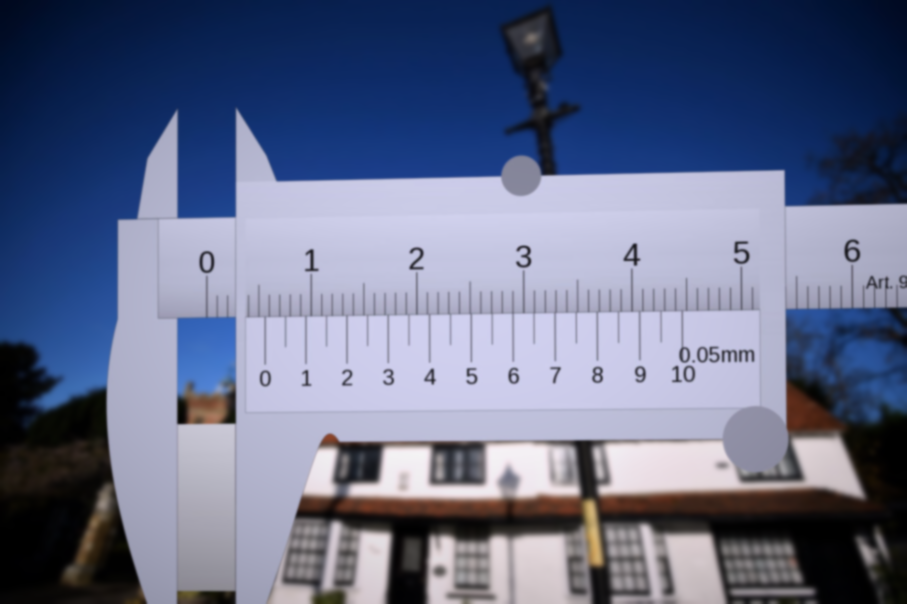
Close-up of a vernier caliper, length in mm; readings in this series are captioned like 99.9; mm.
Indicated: 5.6; mm
